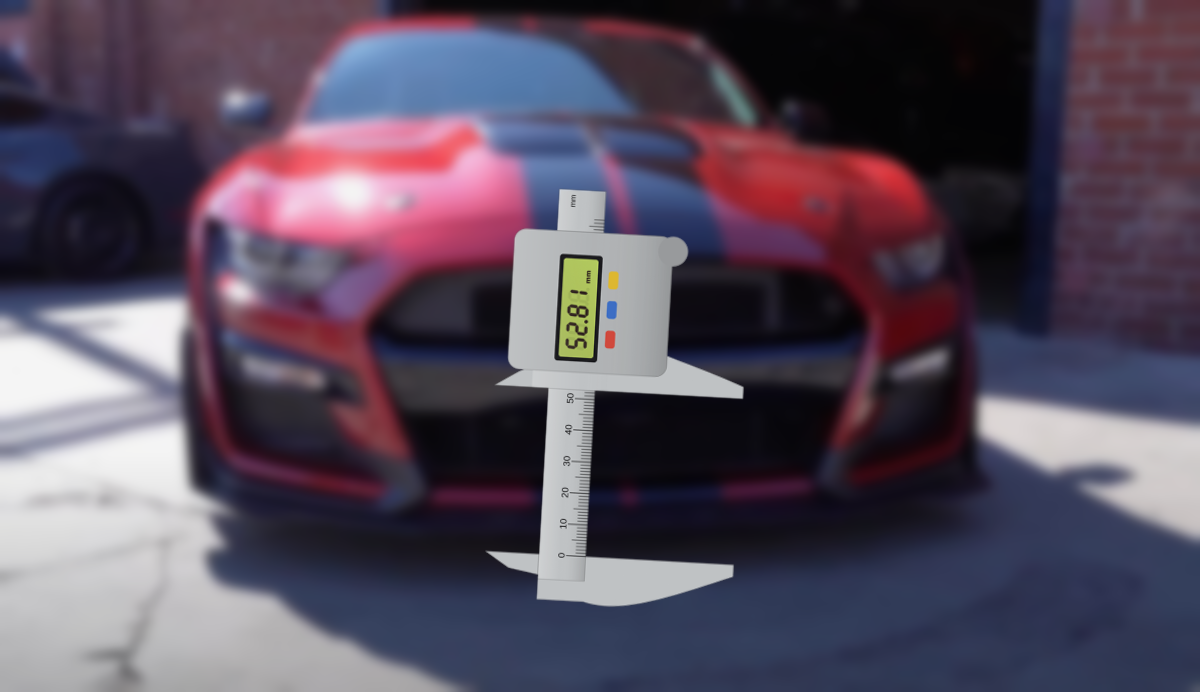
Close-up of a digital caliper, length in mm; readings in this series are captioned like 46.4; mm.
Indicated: 52.81; mm
